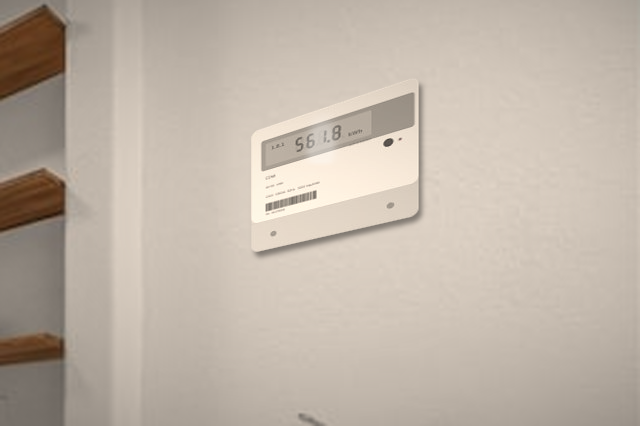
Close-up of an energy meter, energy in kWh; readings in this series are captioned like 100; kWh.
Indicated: 561.8; kWh
